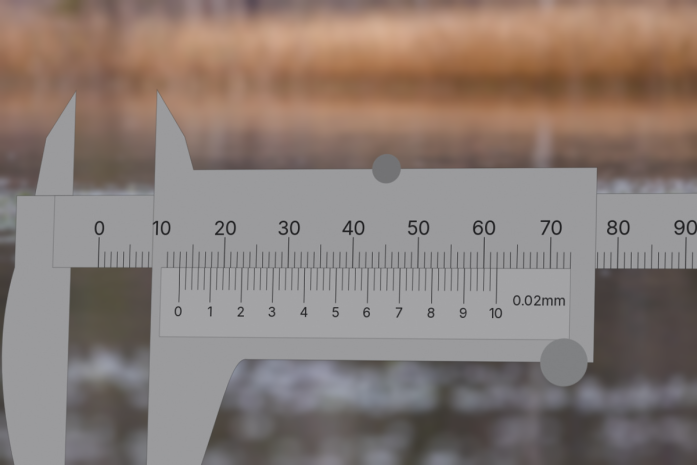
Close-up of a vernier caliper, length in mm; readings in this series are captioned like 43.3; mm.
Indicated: 13.0; mm
